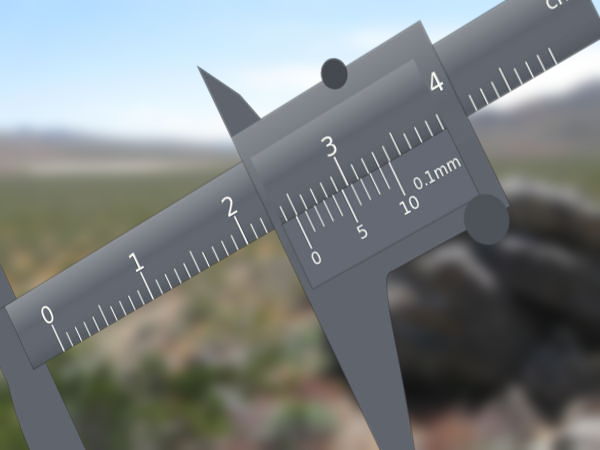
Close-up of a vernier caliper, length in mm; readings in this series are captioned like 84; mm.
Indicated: 24.9; mm
